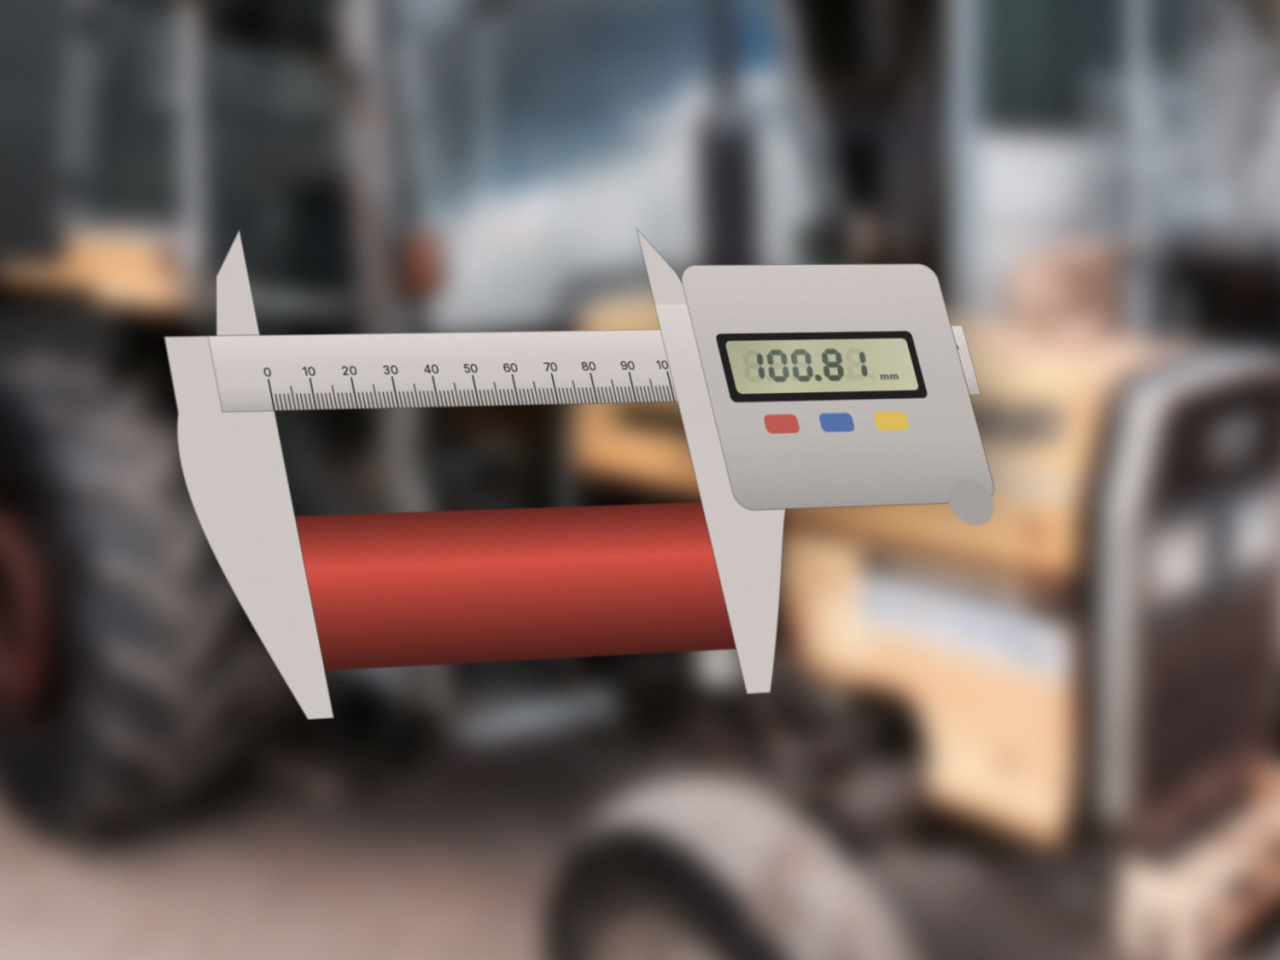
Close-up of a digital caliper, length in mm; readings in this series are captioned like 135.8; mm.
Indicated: 100.81; mm
